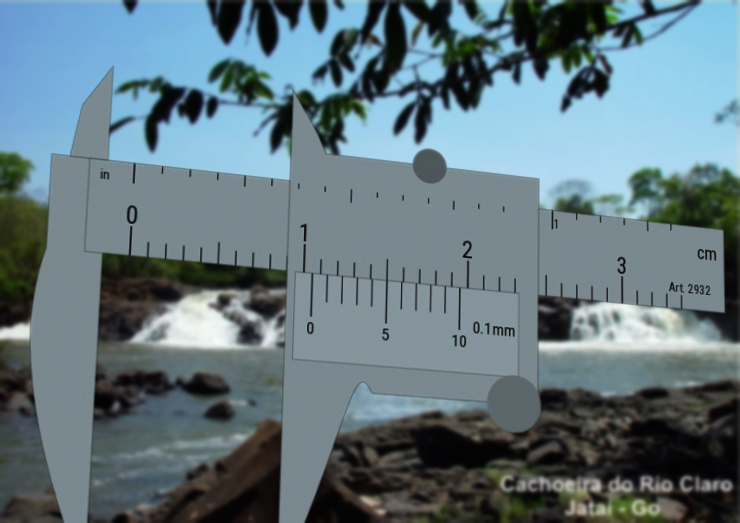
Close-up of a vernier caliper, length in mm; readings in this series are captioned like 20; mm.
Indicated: 10.5; mm
